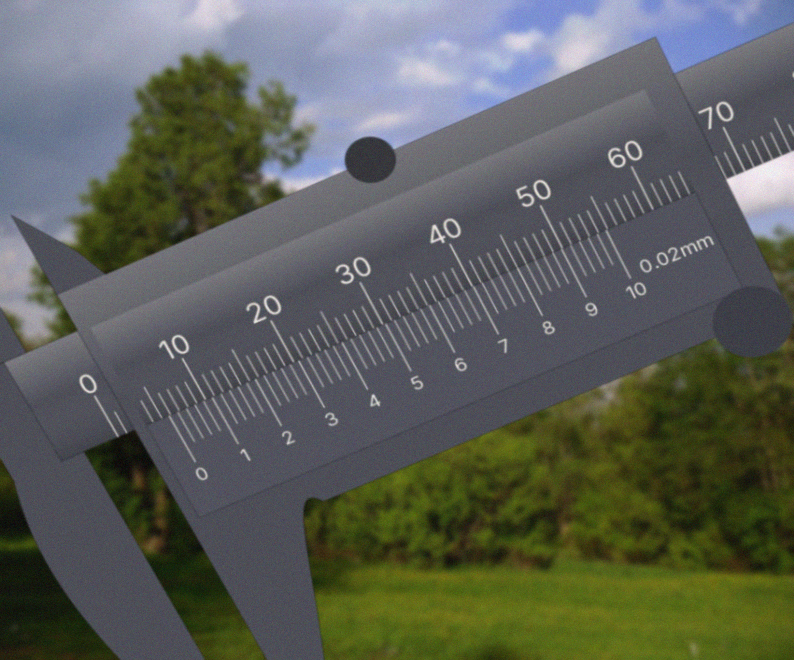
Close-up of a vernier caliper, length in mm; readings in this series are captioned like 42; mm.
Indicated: 5.8; mm
